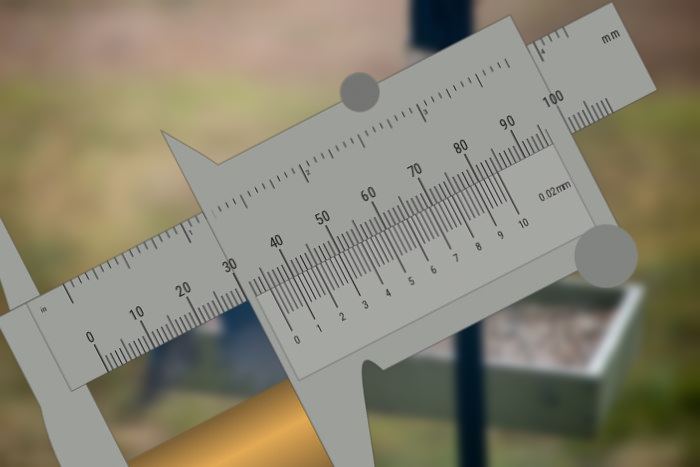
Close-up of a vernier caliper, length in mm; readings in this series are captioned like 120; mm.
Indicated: 35.0; mm
